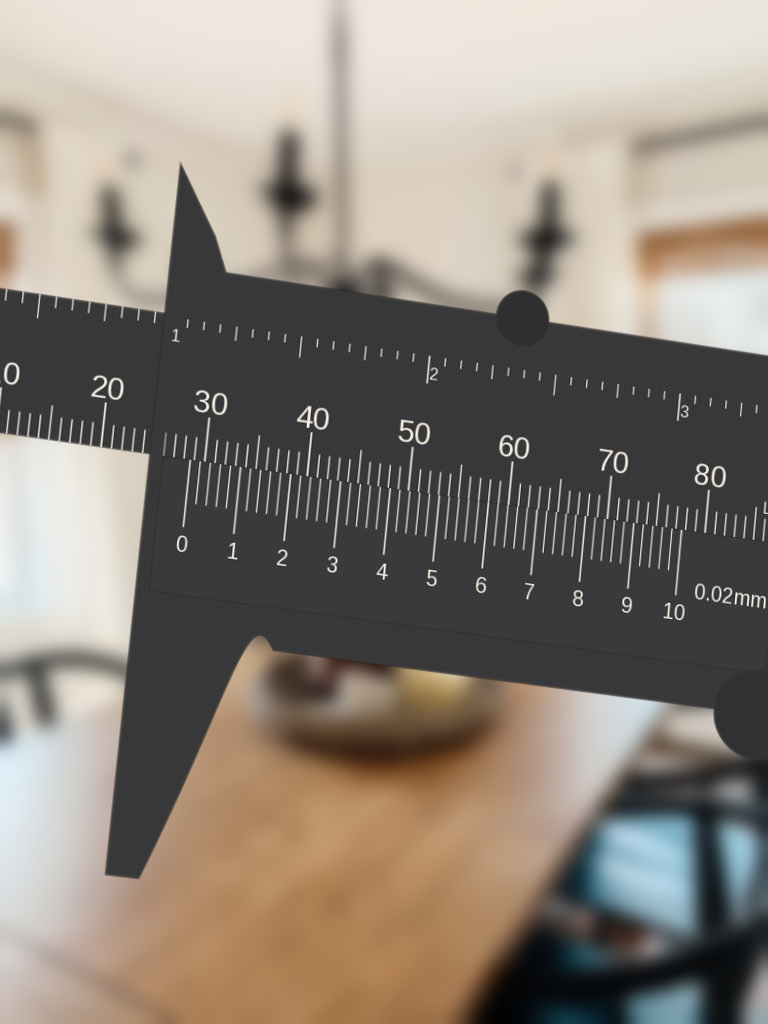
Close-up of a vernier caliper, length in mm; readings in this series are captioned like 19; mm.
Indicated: 28.6; mm
